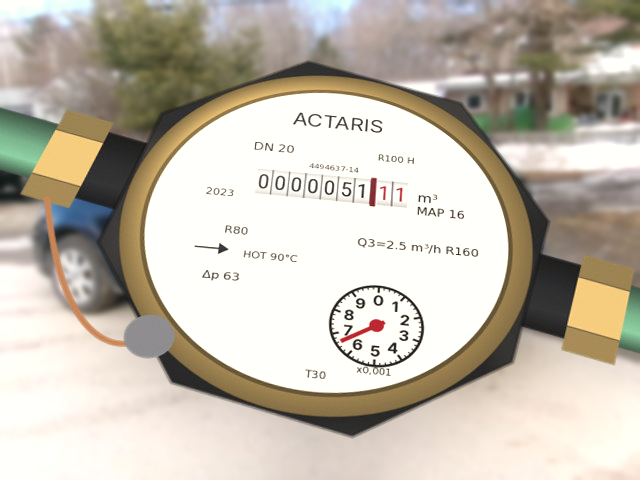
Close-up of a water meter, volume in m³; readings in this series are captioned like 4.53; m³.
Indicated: 51.116; m³
